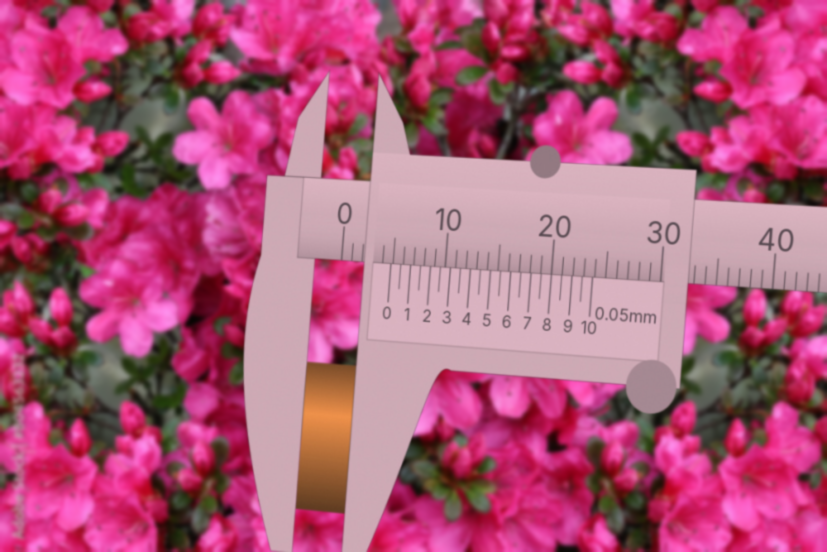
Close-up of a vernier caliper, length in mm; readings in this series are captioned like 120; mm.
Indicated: 4.8; mm
